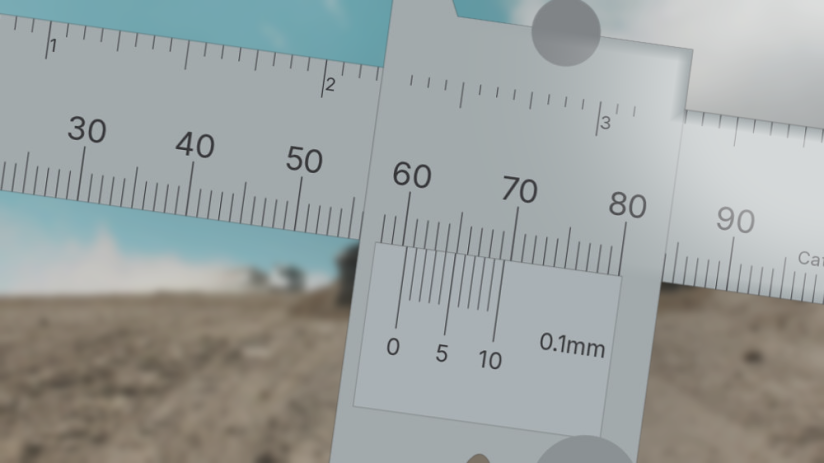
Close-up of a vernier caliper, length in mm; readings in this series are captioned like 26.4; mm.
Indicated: 60.4; mm
